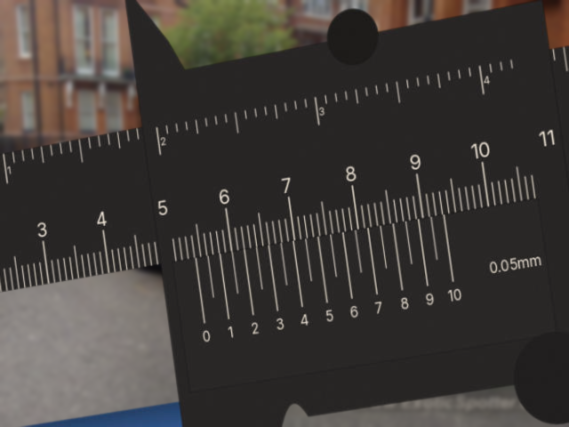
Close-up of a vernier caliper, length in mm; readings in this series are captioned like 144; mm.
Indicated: 54.2; mm
